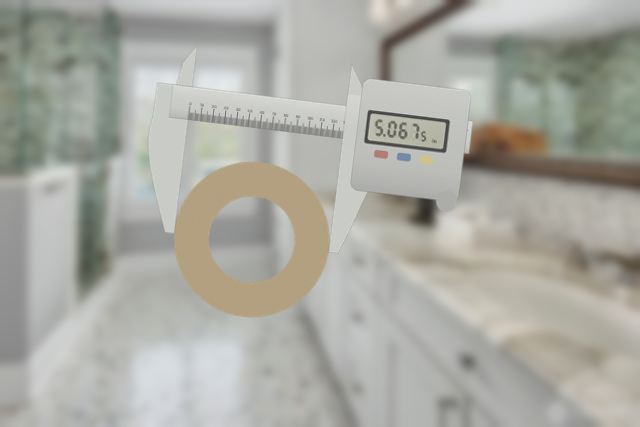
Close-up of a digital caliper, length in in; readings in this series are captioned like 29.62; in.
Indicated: 5.0675; in
